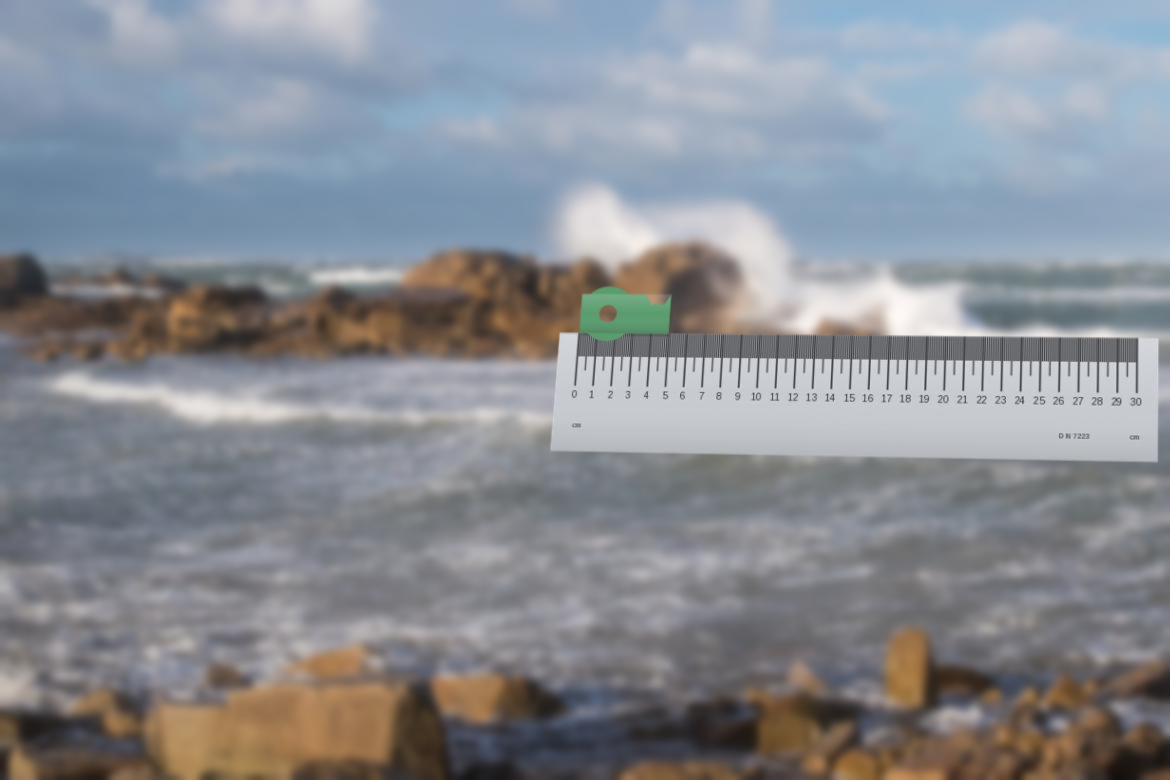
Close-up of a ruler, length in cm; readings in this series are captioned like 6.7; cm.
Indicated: 5; cm
